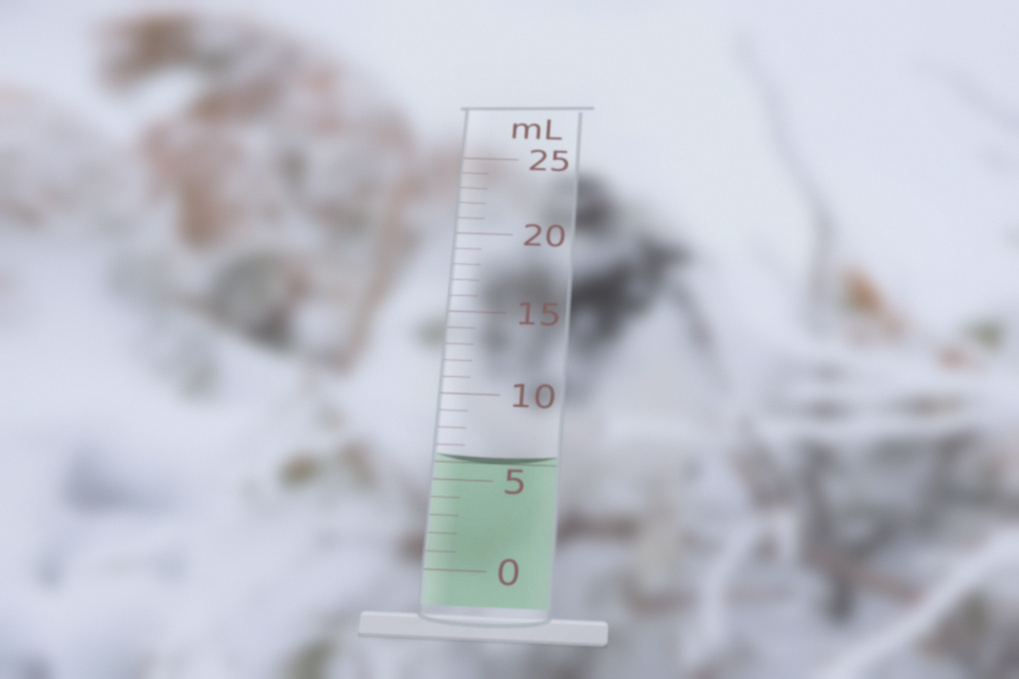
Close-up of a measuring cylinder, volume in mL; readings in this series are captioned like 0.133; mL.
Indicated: 6; mL
